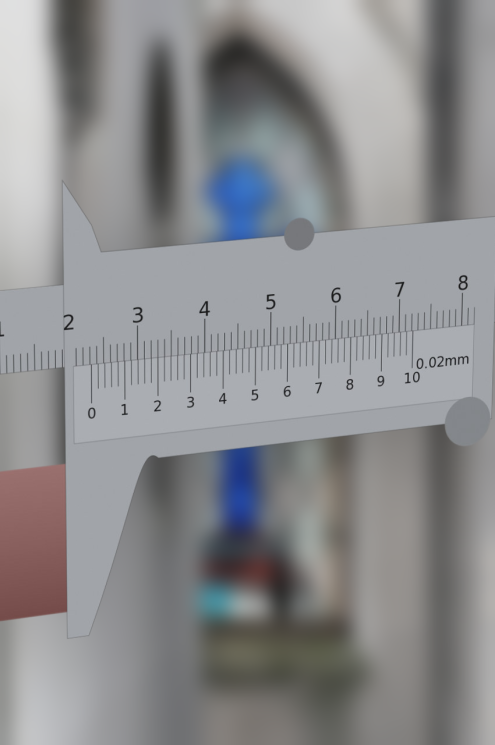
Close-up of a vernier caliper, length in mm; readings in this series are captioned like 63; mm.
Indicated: 23.2; mm
